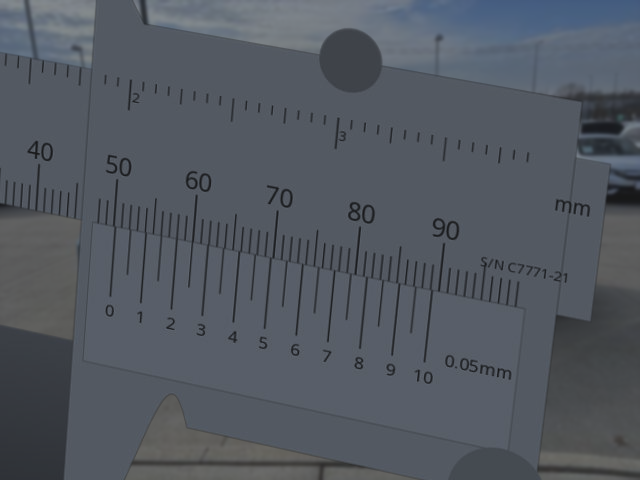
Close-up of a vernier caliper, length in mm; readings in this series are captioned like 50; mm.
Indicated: 50.2; mm
